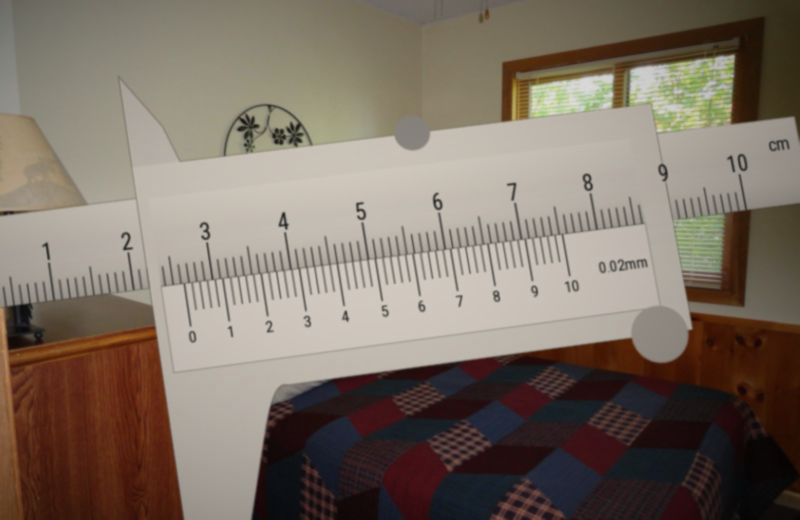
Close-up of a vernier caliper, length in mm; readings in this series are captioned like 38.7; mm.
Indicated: 26.4; mm
